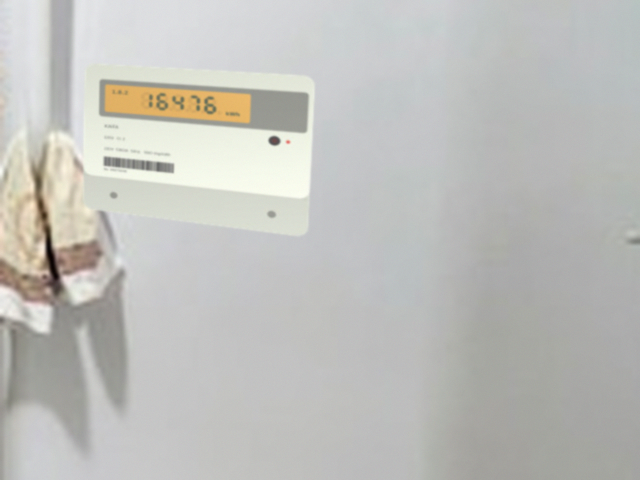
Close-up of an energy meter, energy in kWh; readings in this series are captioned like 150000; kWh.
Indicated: 16476; kWh
